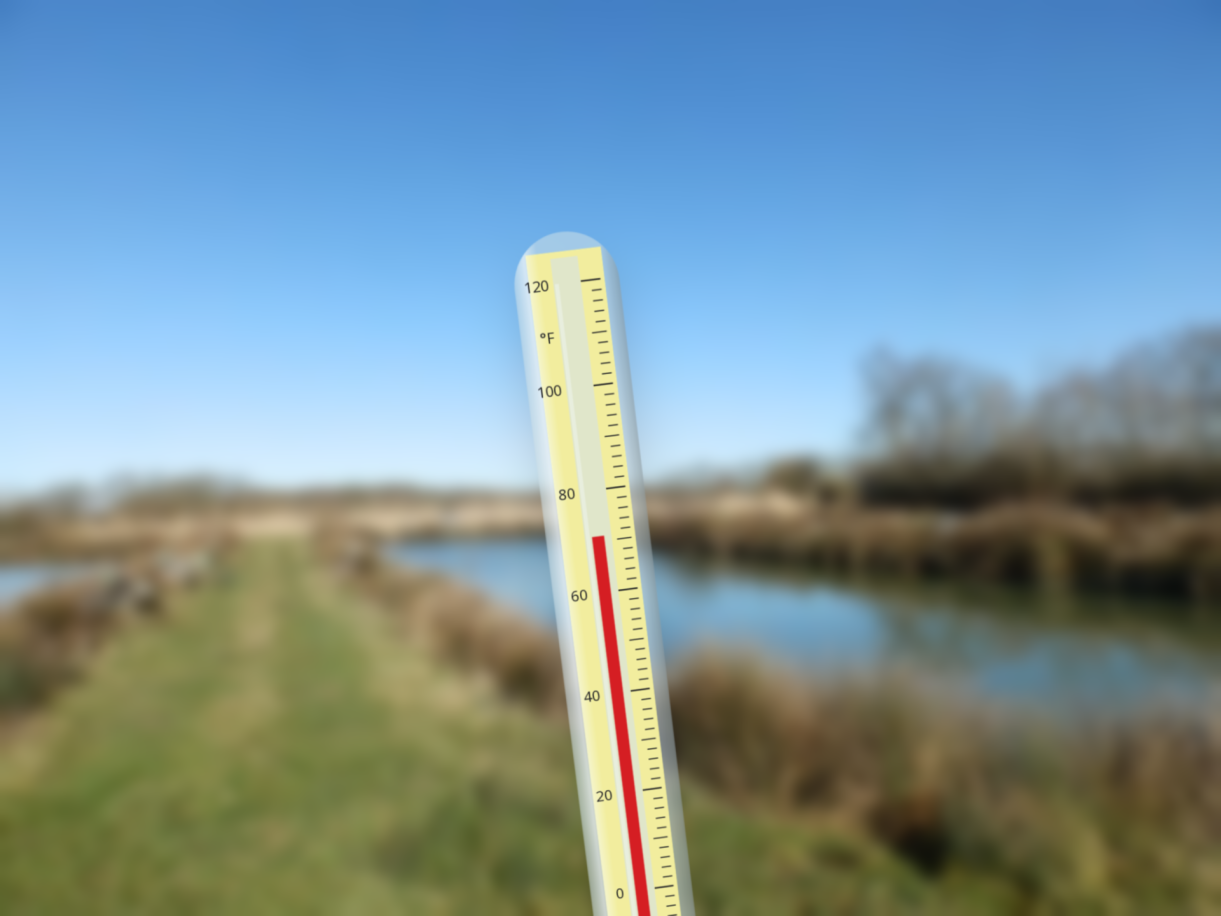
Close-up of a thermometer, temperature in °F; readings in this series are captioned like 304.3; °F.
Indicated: 71; °F
